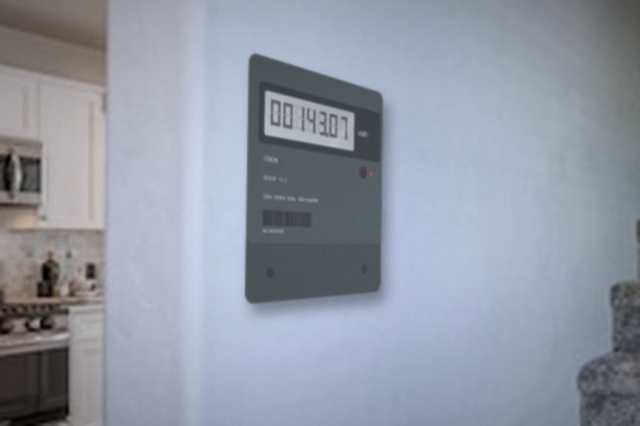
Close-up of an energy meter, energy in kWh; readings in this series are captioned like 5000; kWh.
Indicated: 143.07; kWh
